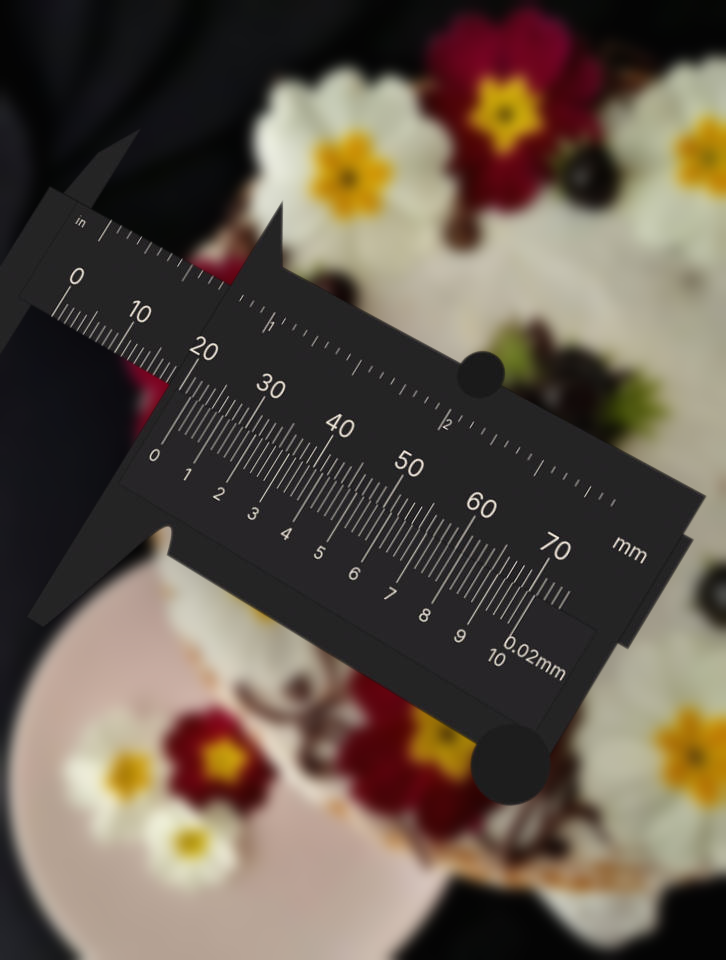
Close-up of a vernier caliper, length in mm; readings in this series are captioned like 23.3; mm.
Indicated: 21.8; mm
